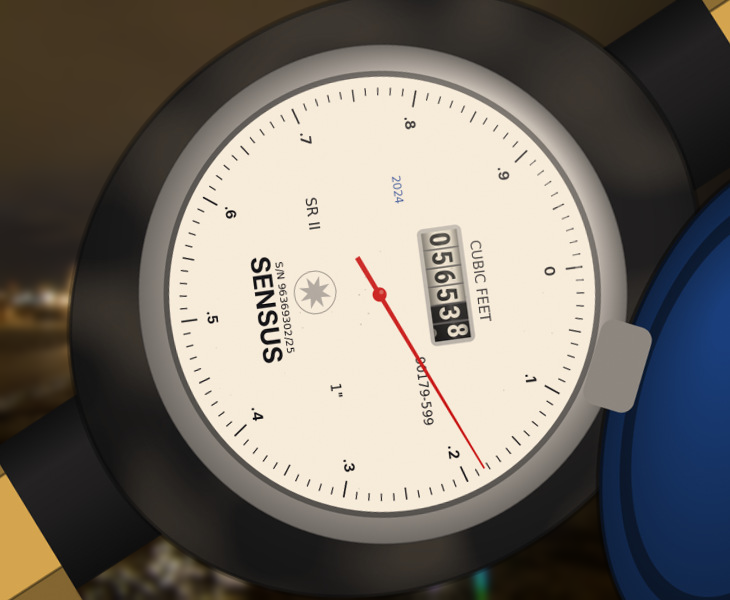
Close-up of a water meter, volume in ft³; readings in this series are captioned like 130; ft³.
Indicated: 56538.18; ft³
